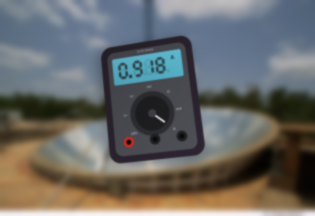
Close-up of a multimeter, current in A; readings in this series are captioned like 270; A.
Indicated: 0.918; A
